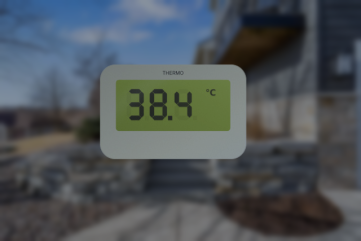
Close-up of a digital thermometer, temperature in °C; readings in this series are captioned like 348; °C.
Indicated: 38.4; °C
